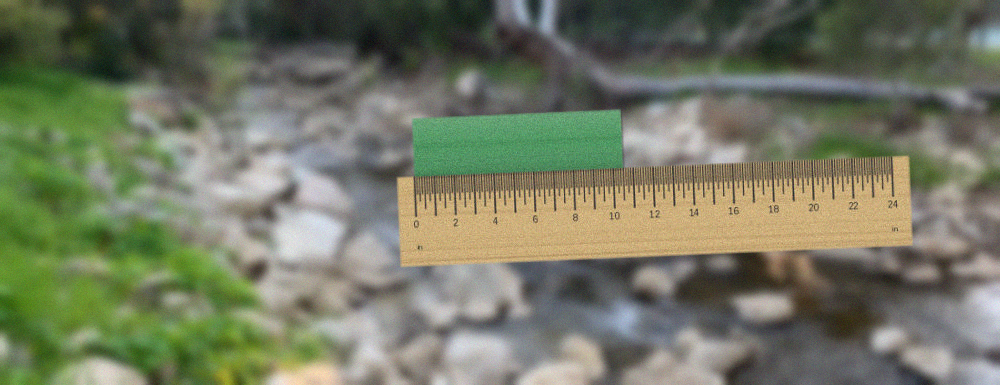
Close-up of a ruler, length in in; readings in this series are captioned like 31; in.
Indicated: 10.5; in
